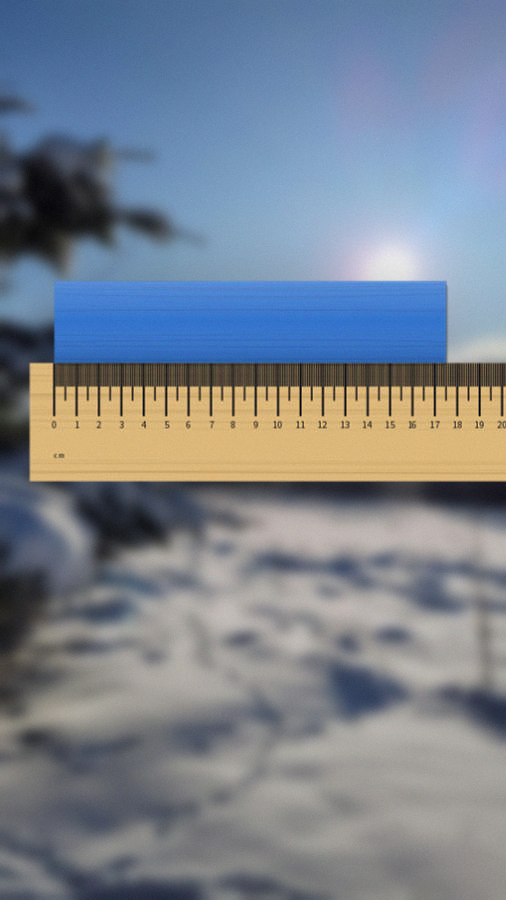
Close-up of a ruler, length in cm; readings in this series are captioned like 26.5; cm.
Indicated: 17.5; cm
